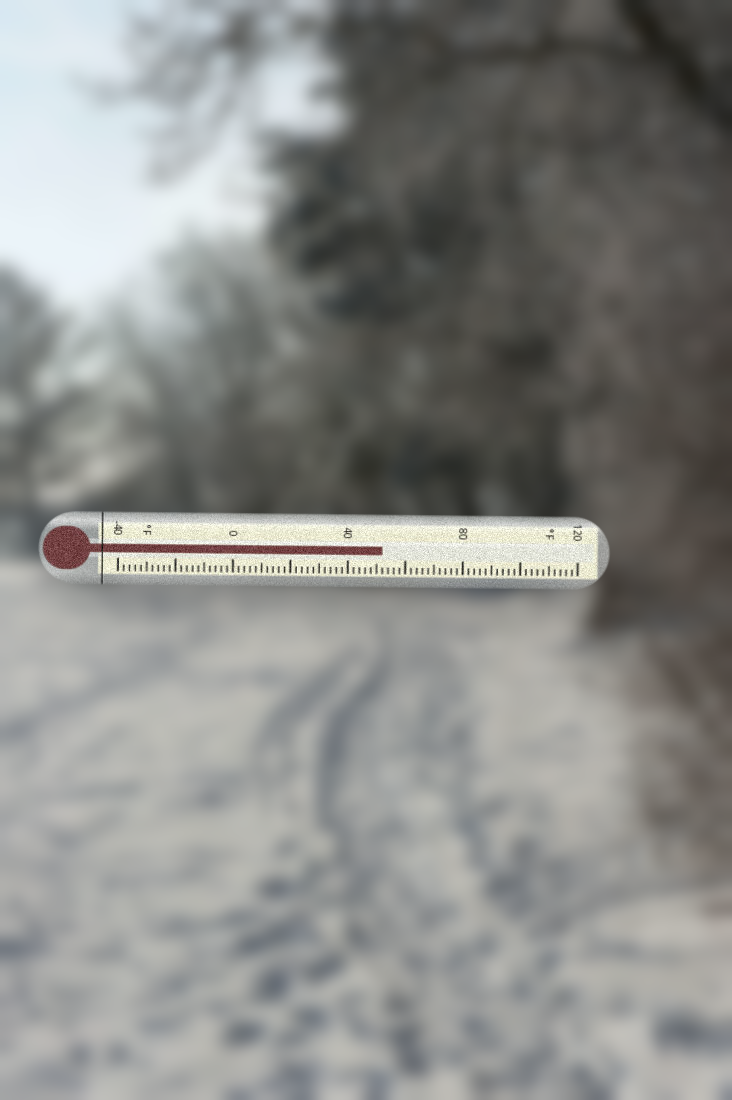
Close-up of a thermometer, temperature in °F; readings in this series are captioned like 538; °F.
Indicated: 52; °F
